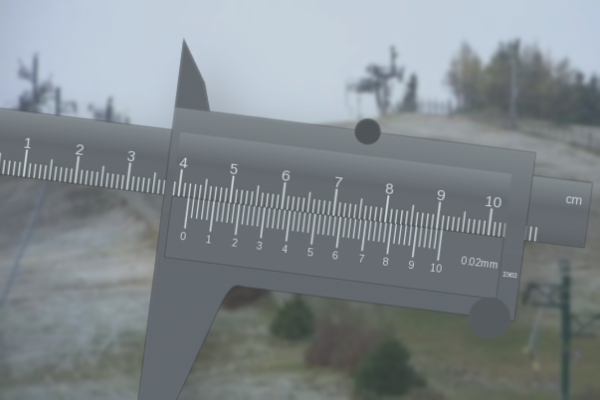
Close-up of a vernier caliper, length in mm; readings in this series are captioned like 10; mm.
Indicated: 42.0; mm
